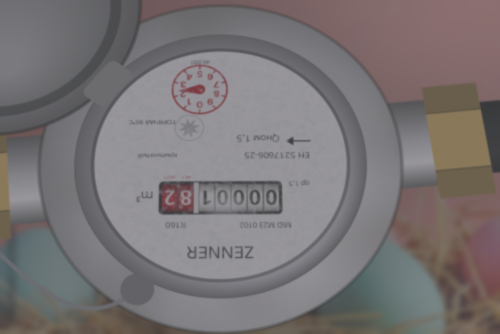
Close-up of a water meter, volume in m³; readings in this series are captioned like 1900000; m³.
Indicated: 1.822; m³
